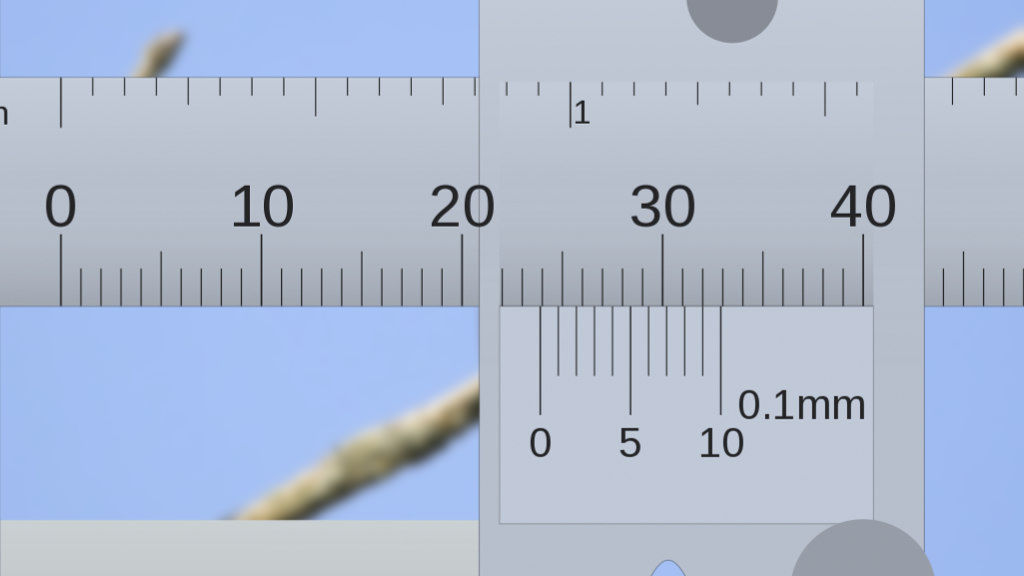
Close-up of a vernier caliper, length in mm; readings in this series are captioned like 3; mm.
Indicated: 23.9; mm
